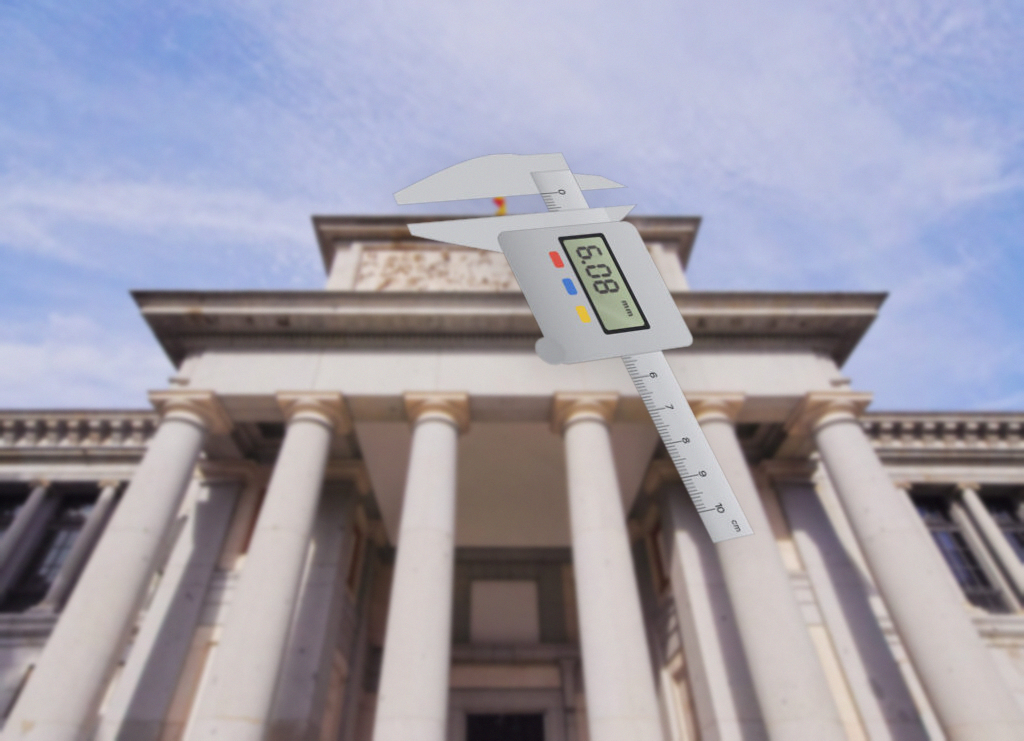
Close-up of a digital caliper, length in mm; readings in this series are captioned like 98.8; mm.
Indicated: 6.08; mm
